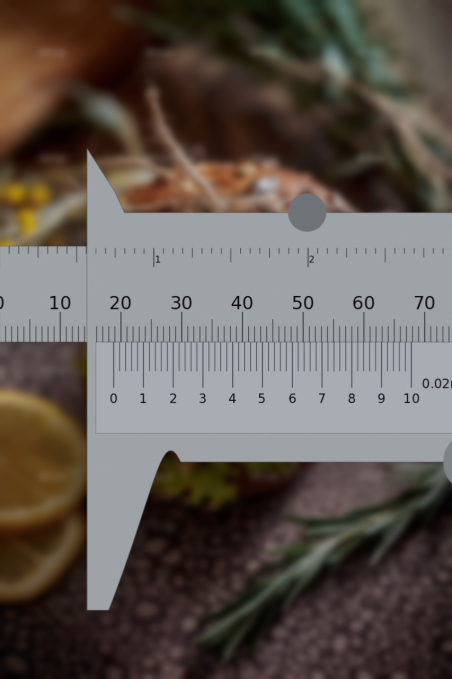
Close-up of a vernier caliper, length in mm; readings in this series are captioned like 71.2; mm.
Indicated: 18.8; mm
